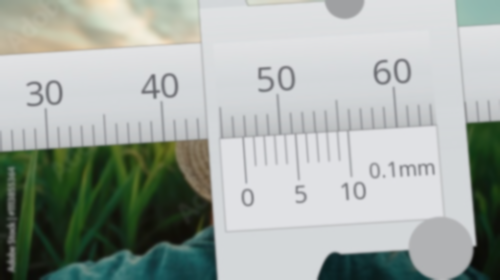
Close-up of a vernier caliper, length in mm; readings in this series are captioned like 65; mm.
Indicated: 46.8; mm
